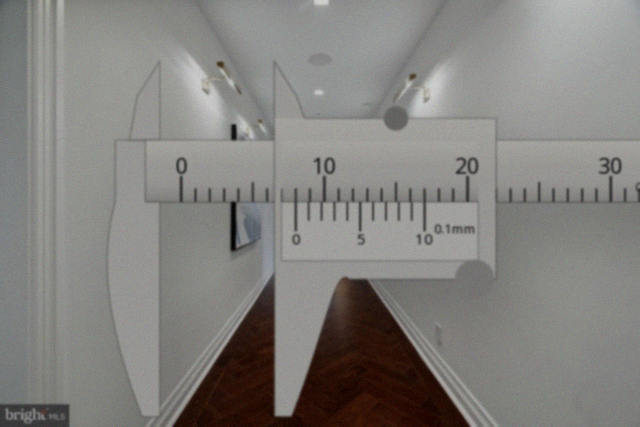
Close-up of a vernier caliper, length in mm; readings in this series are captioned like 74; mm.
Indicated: 8.0; mm
